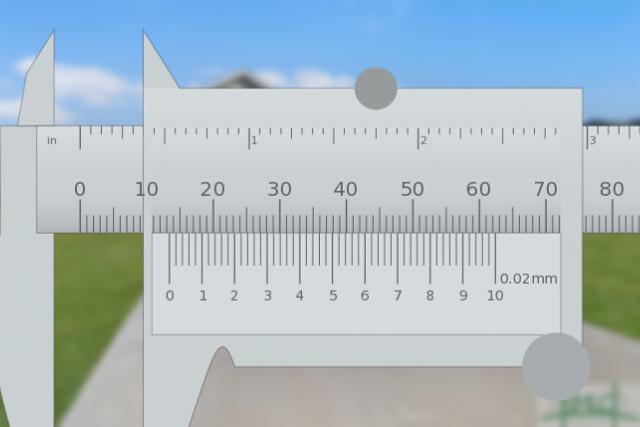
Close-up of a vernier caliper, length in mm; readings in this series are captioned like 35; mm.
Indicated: 13.4; mm
